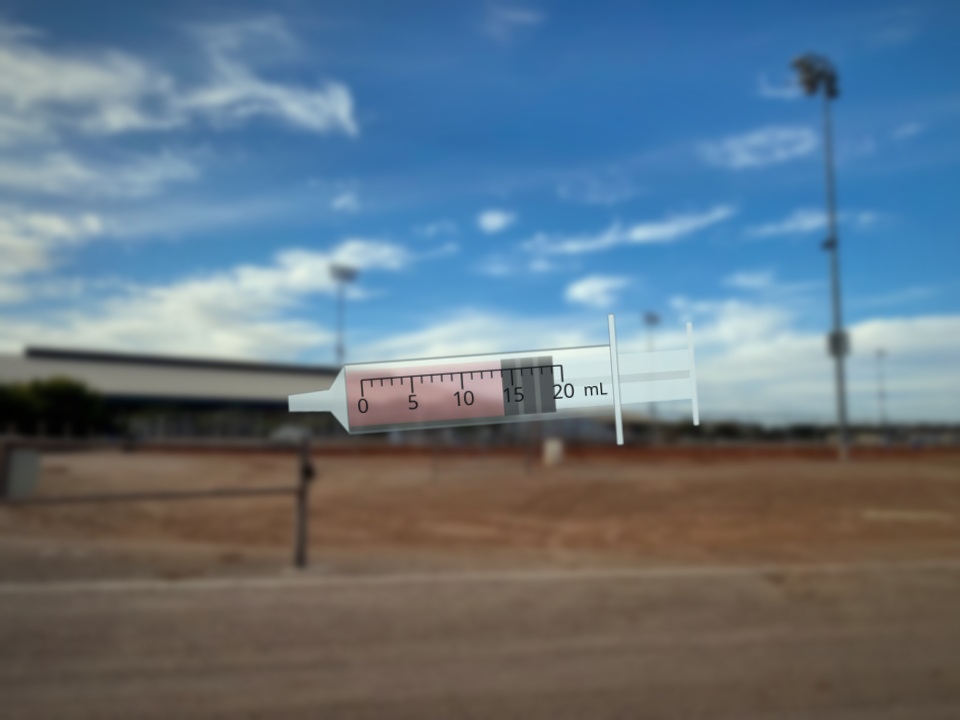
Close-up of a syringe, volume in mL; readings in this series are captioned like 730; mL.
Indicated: 14; mL
